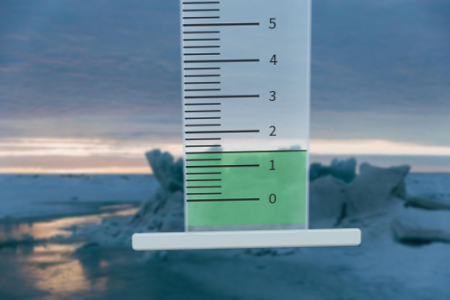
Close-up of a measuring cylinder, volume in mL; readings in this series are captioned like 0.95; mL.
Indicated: 1.4; mL
